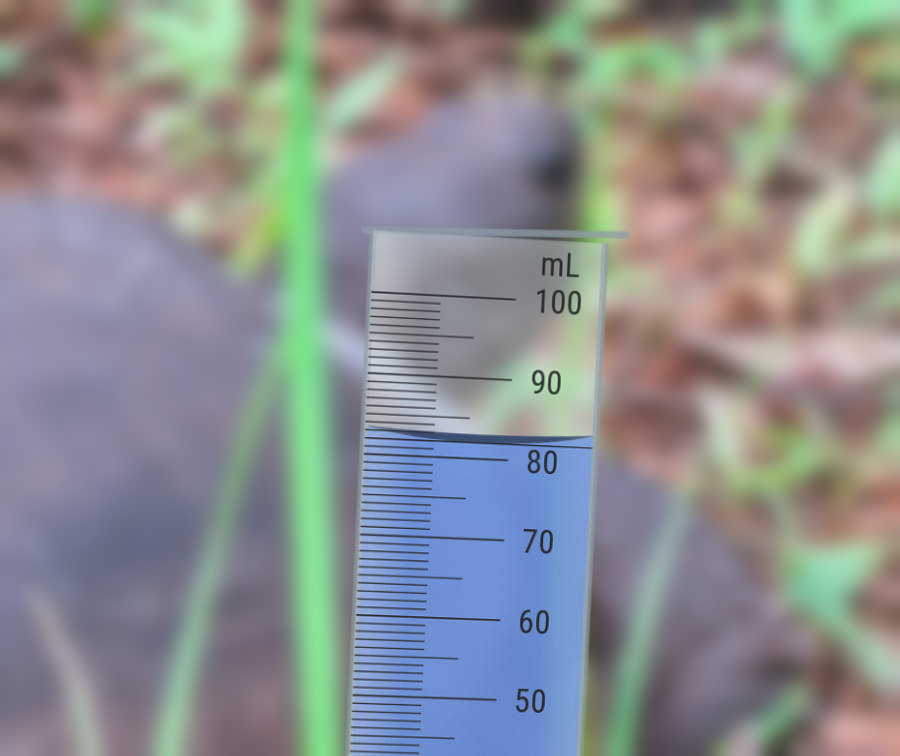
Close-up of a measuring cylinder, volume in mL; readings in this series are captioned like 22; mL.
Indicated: 82; mL
